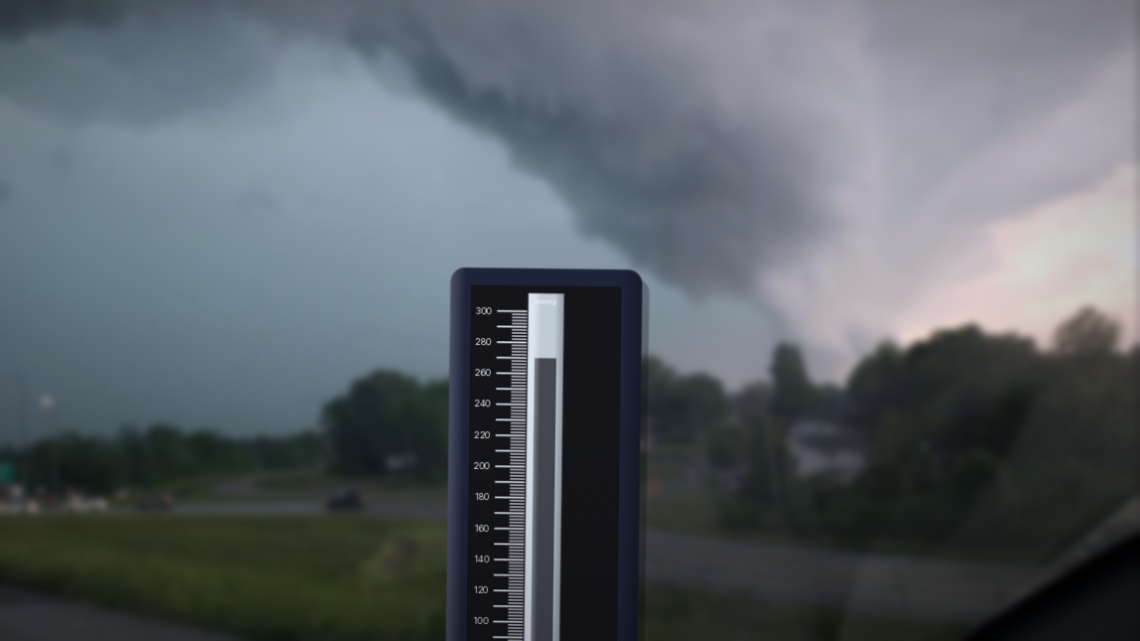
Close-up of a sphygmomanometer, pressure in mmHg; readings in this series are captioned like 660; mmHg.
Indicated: 270; mmHg
